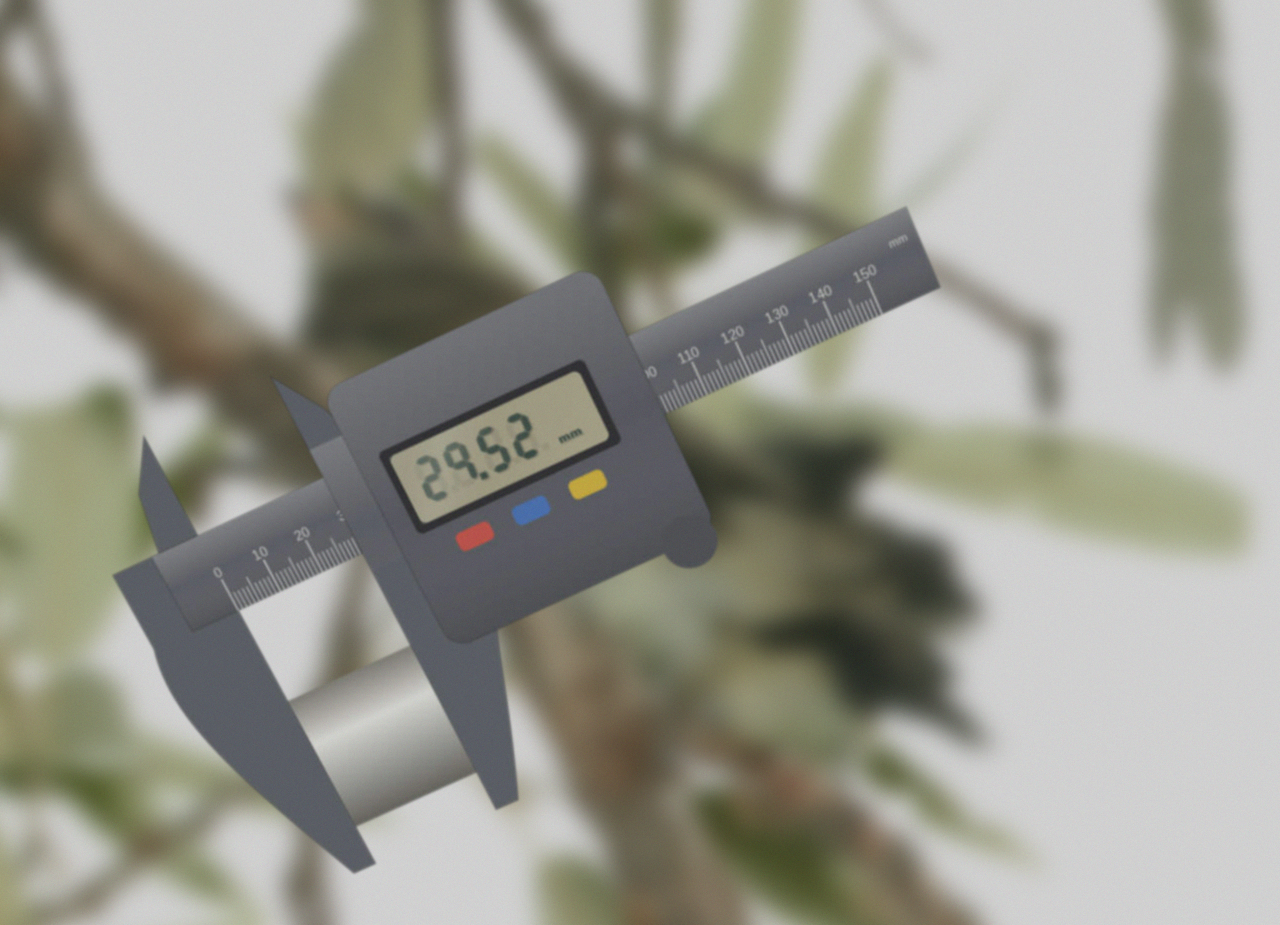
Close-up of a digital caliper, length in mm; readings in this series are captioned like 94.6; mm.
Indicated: 29.52; mm
